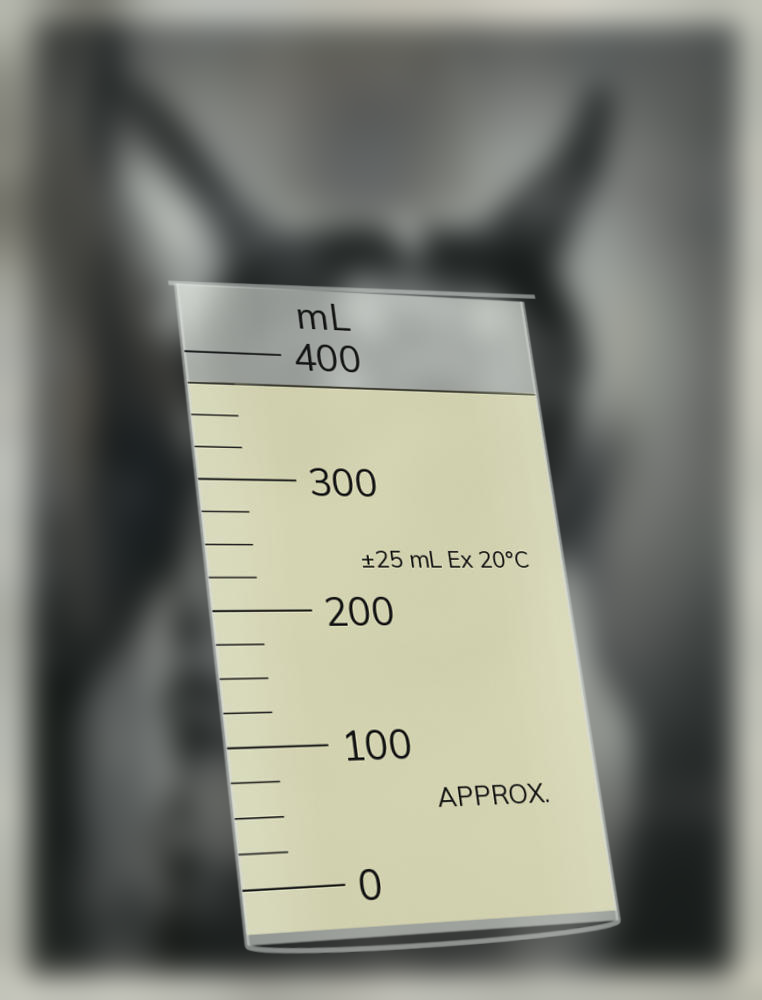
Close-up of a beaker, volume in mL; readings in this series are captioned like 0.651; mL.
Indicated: 375; mL
